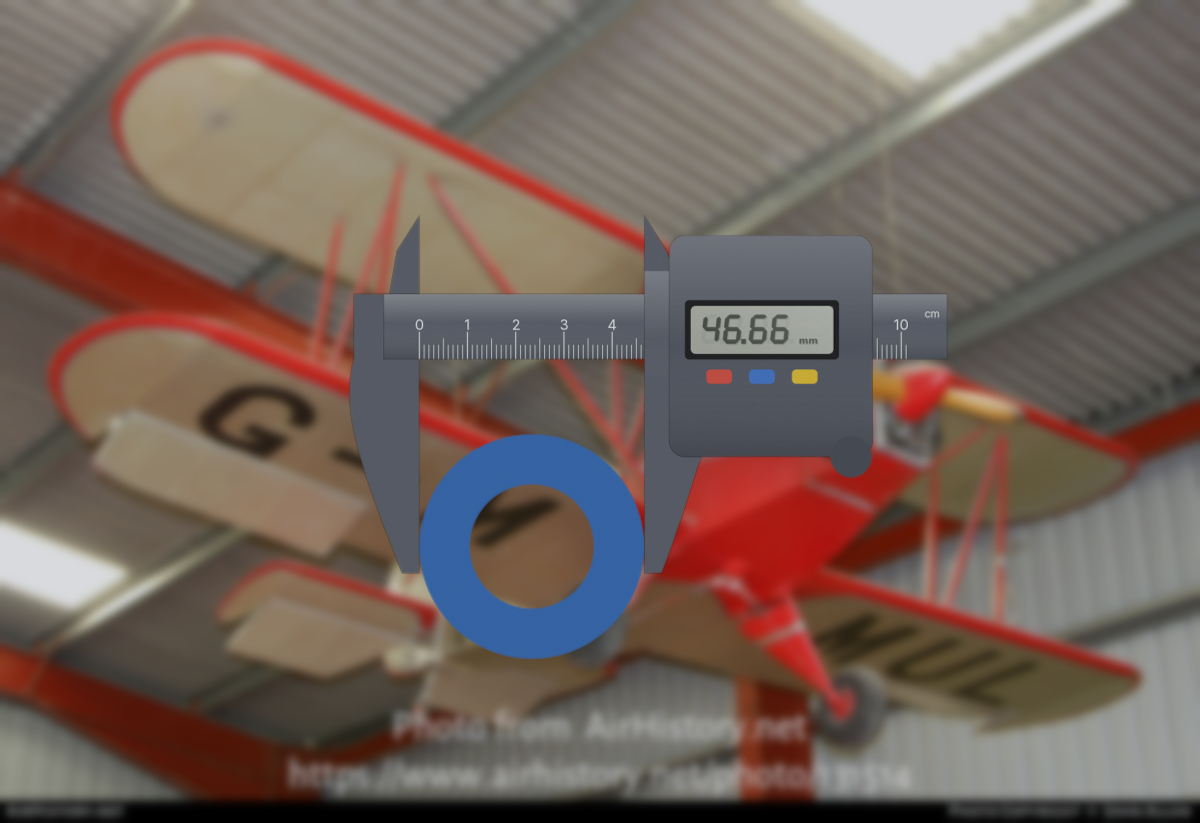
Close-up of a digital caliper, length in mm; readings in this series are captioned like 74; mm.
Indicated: 46.66; mm
